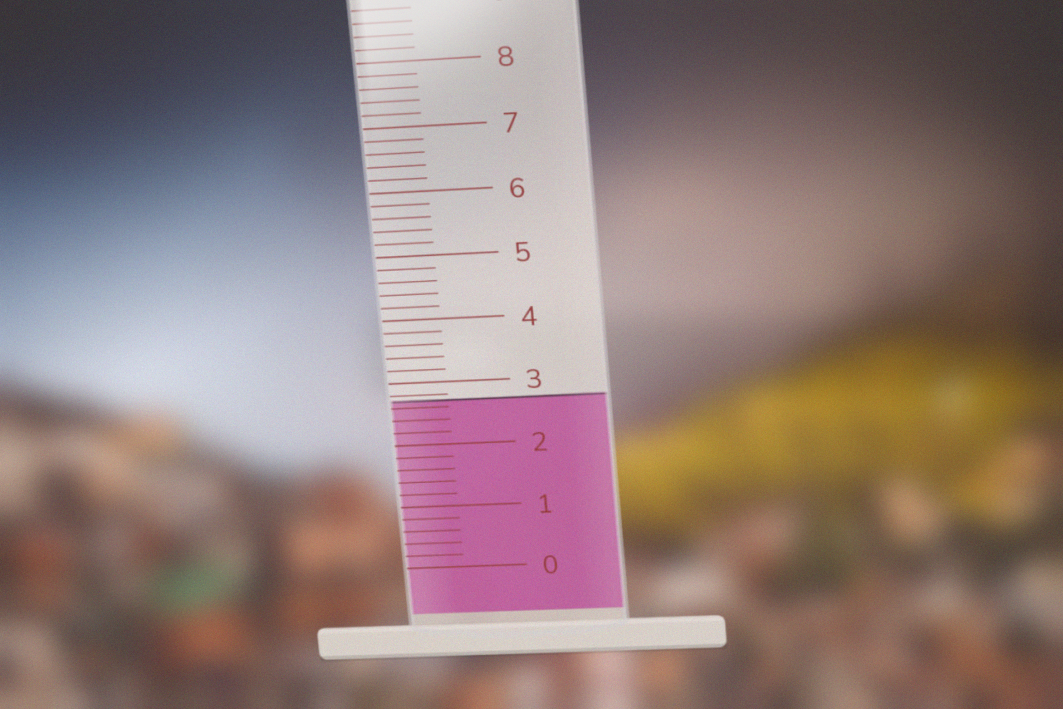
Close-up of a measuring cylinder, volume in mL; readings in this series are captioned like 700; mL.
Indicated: 2.7; mL
